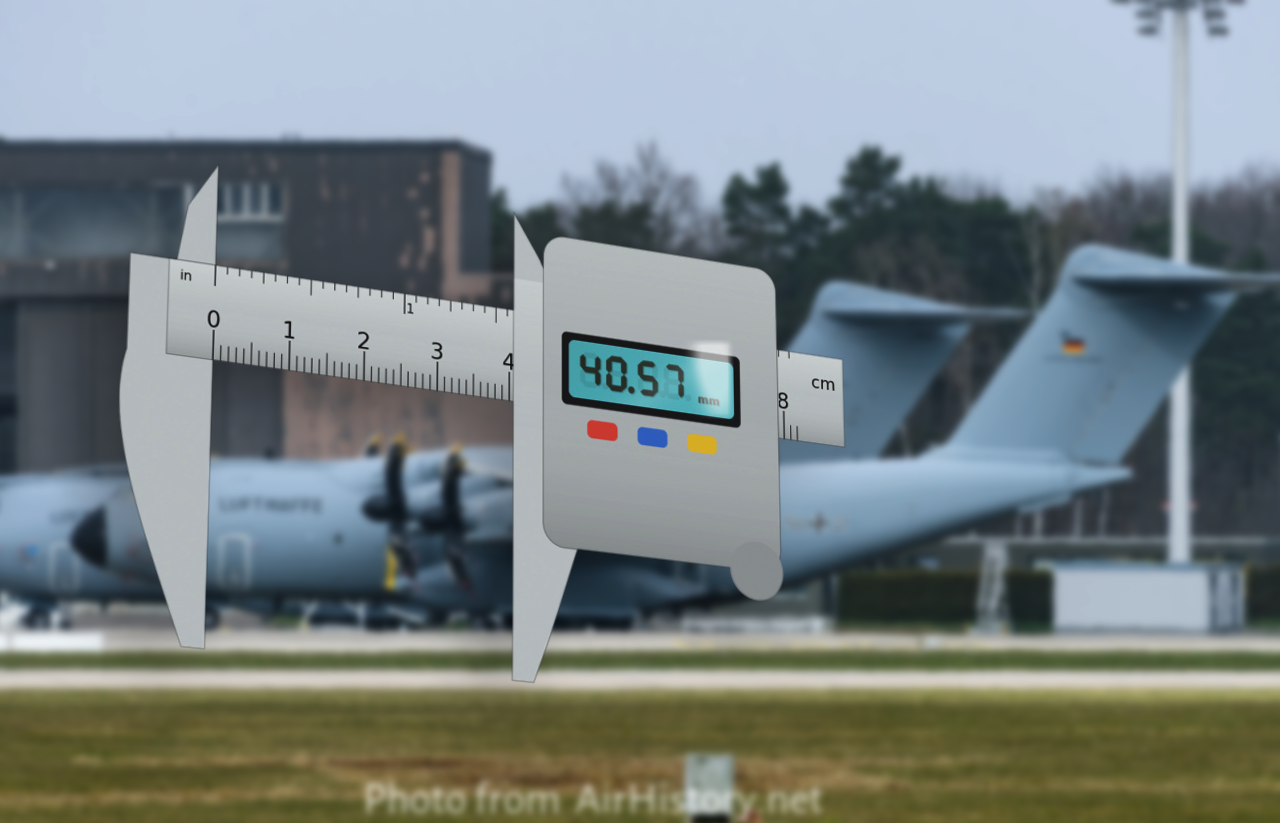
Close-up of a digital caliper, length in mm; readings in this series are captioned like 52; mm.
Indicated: 40.57; mm
